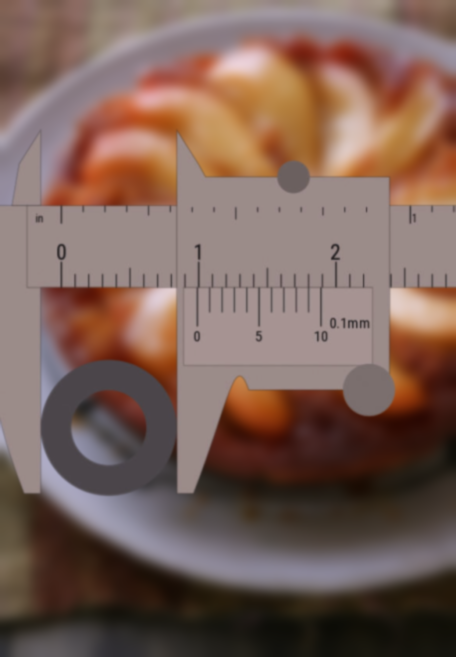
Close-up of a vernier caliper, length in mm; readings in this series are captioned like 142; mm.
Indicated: 9.9; mm
